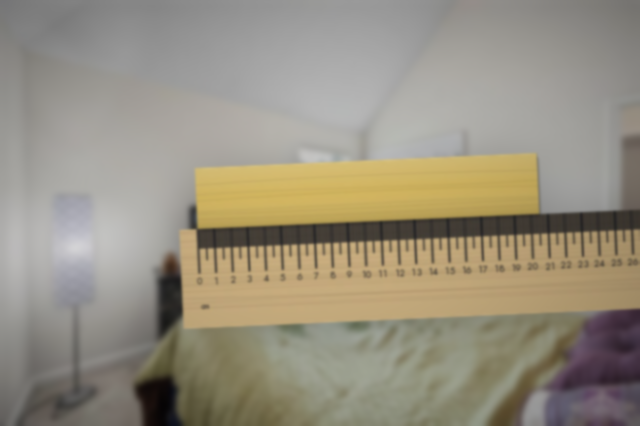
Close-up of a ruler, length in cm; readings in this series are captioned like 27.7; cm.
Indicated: 20.5; cm
